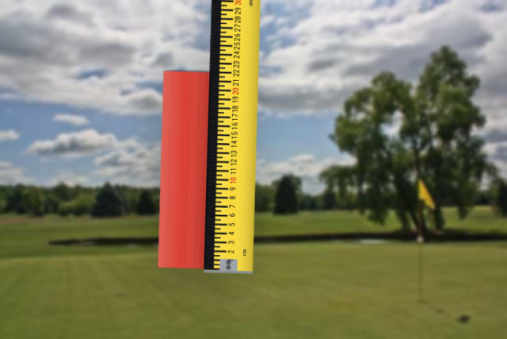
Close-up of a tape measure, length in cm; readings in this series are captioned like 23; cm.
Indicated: 22; cm
